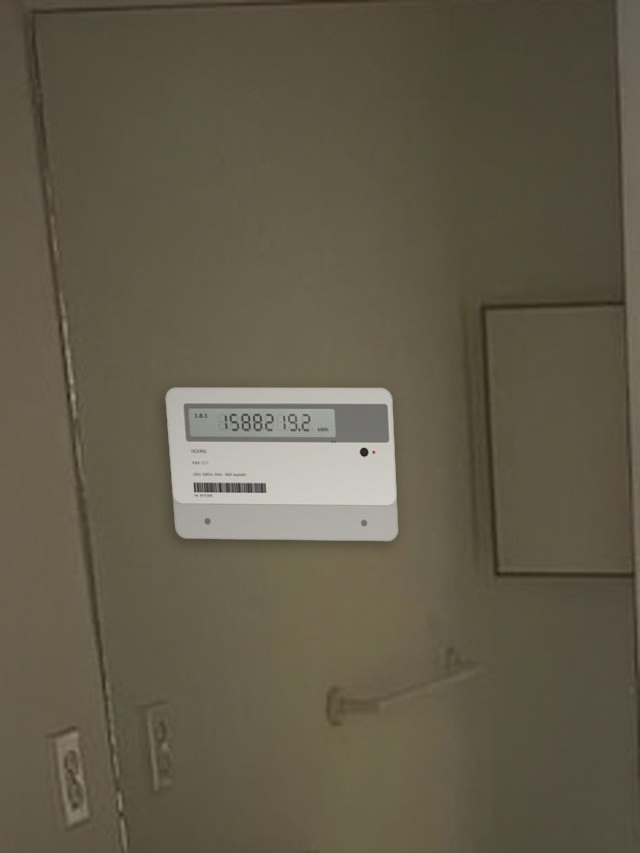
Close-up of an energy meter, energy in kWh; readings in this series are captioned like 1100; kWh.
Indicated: 1588219.2; kWh
